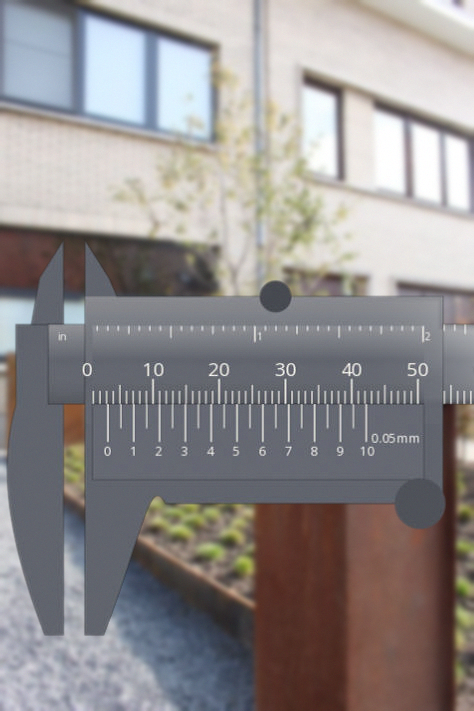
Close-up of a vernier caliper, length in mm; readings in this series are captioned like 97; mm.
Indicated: 3.2; mm
